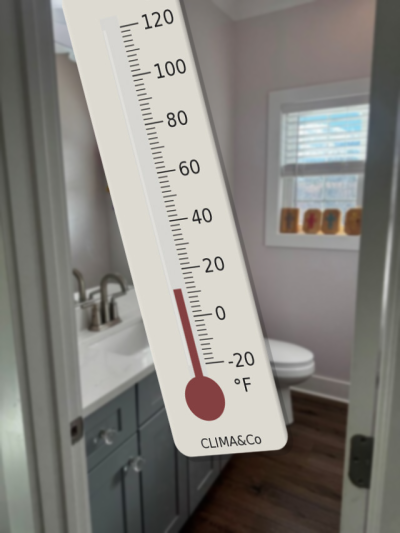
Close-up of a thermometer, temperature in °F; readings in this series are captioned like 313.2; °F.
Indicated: 12; °F
